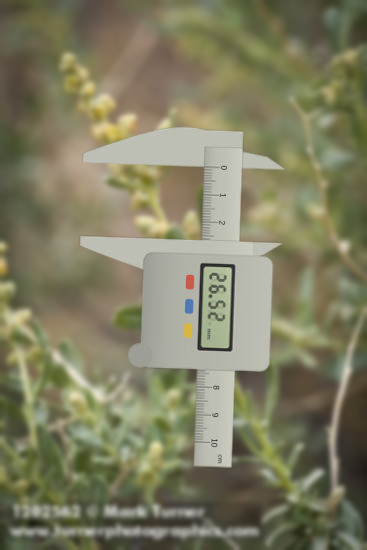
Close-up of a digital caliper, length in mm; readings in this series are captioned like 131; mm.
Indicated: 26.52; mm
